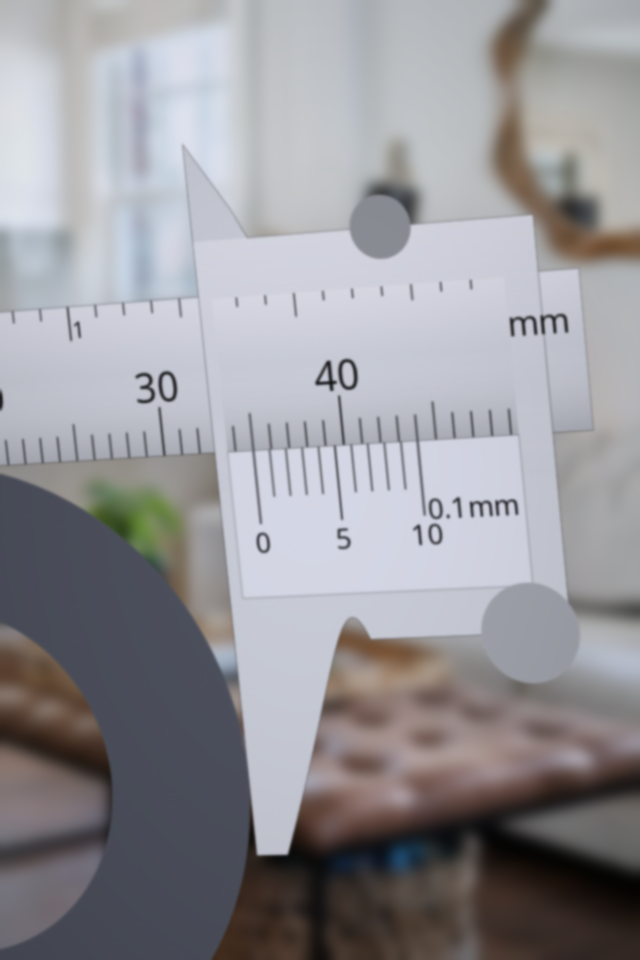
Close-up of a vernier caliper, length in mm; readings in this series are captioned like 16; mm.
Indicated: 35.0; mm
